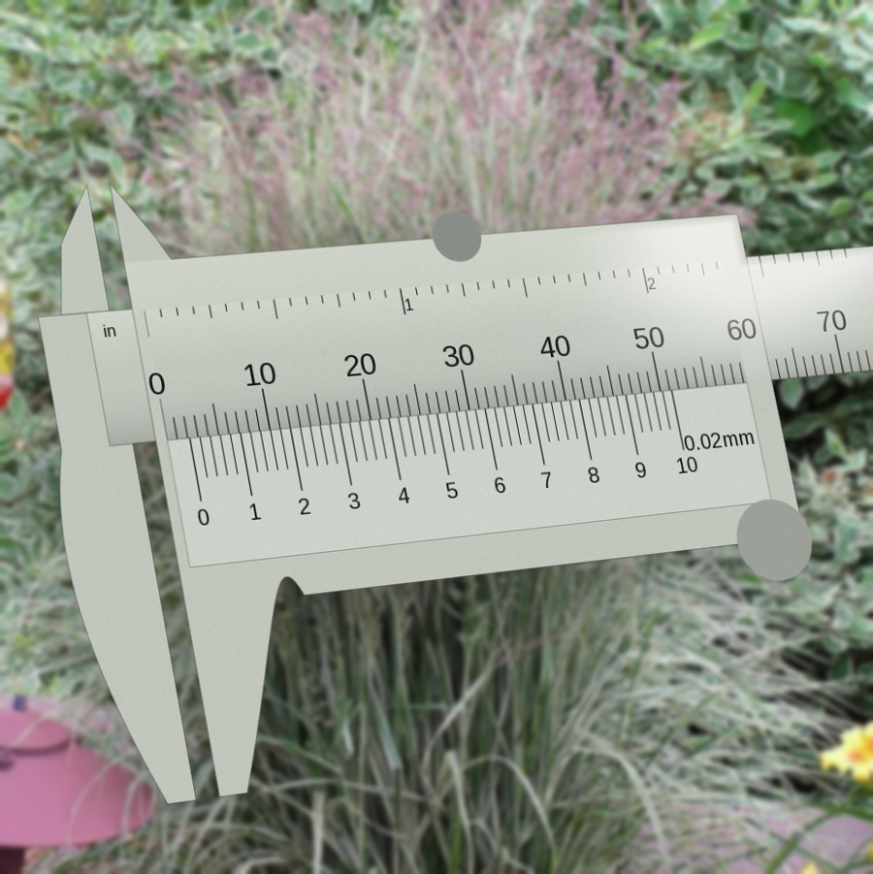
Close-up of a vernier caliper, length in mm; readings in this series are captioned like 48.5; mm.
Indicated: 2.2; mm
